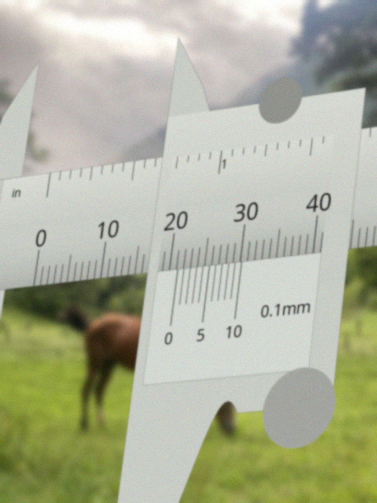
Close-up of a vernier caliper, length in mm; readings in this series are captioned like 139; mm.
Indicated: 21.2; mm
